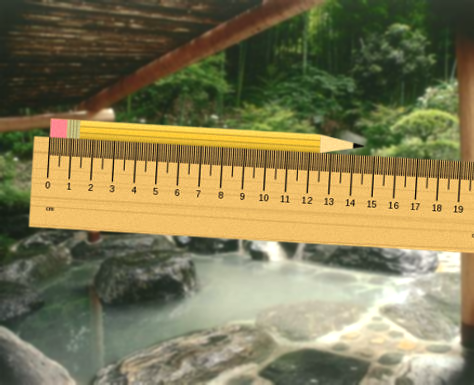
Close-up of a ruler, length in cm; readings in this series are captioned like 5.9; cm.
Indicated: 14.5; cm
